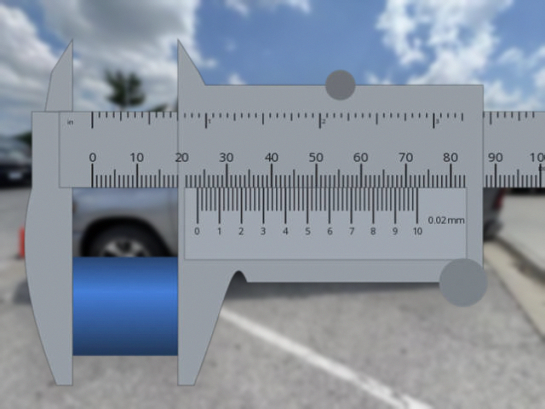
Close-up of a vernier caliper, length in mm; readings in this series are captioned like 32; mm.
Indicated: 23.5; mm
